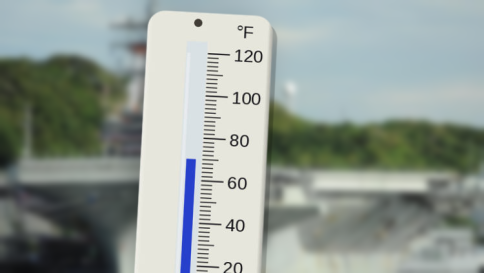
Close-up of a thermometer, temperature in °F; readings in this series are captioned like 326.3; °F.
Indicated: 70; °F
